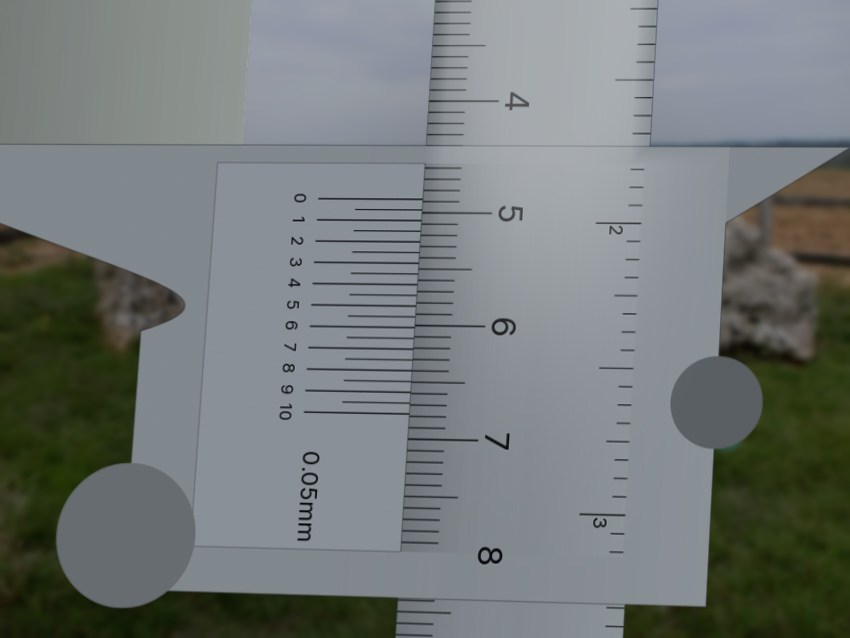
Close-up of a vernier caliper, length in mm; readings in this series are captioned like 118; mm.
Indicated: 48.8; mm
